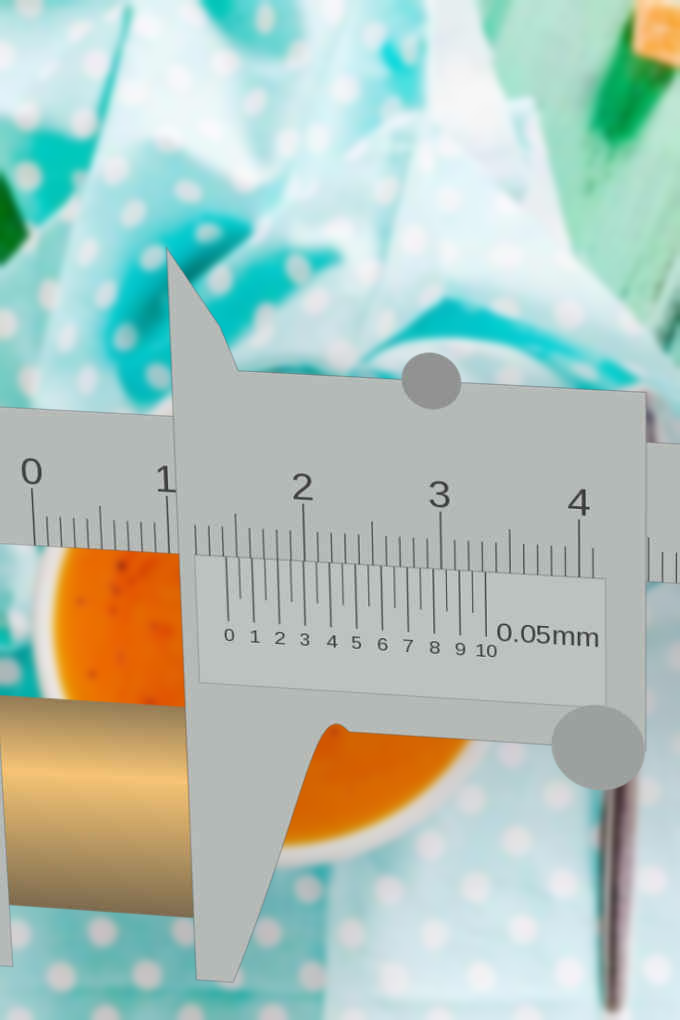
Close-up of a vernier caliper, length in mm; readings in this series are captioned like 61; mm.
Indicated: 14.2; mm
